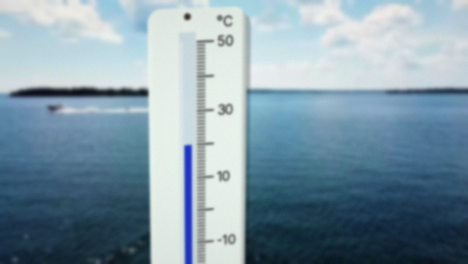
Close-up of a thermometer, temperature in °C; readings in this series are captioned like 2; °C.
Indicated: 20; °C
